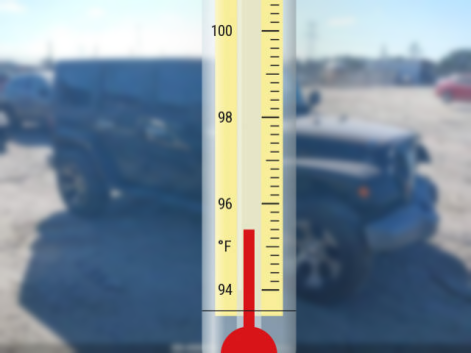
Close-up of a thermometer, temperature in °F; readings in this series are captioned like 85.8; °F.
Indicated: 95.4; °F
